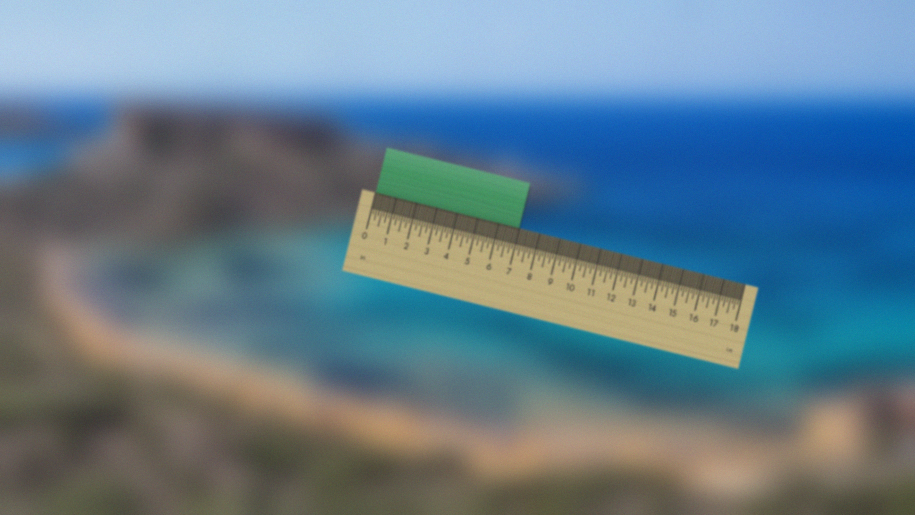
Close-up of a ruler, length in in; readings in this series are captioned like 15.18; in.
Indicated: 7; in
